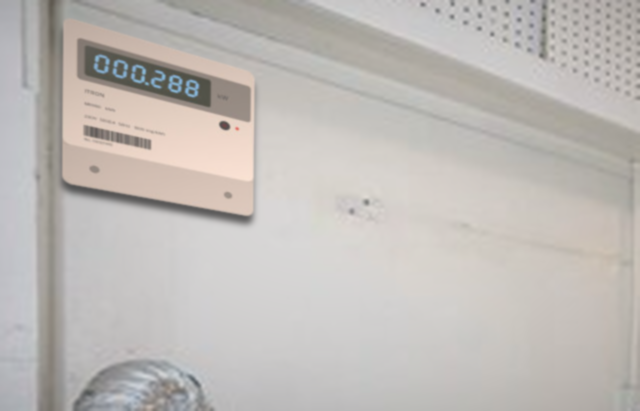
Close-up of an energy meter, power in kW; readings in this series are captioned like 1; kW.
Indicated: 0.288; kW
